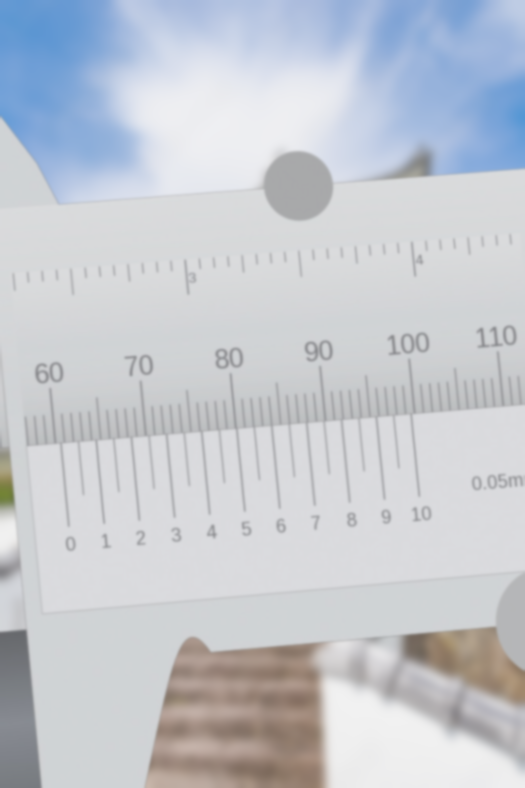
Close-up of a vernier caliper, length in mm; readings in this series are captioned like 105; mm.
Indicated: 60.6; mm
